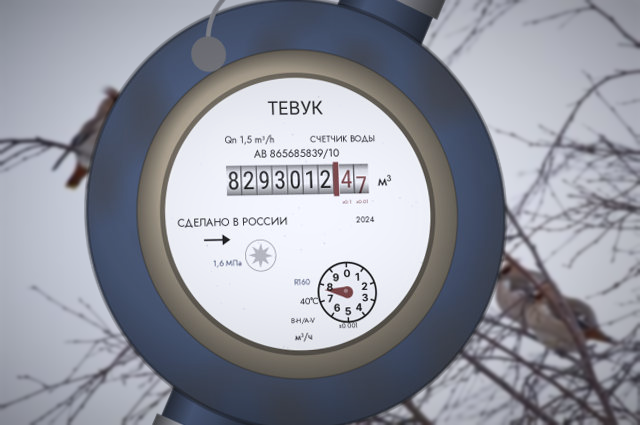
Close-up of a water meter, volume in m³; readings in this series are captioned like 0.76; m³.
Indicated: 8293012.467; m³
